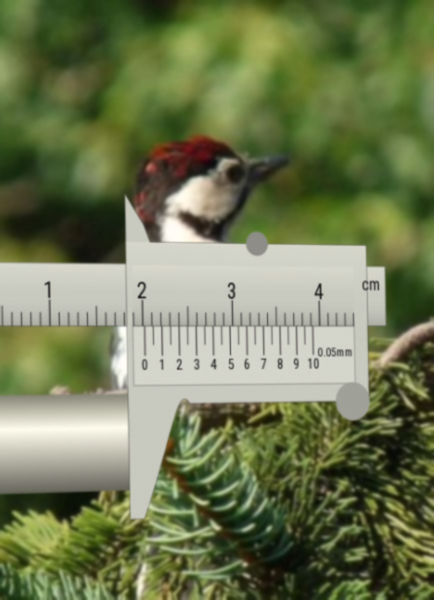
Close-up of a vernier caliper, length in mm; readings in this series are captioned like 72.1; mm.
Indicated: 20.2; mm
